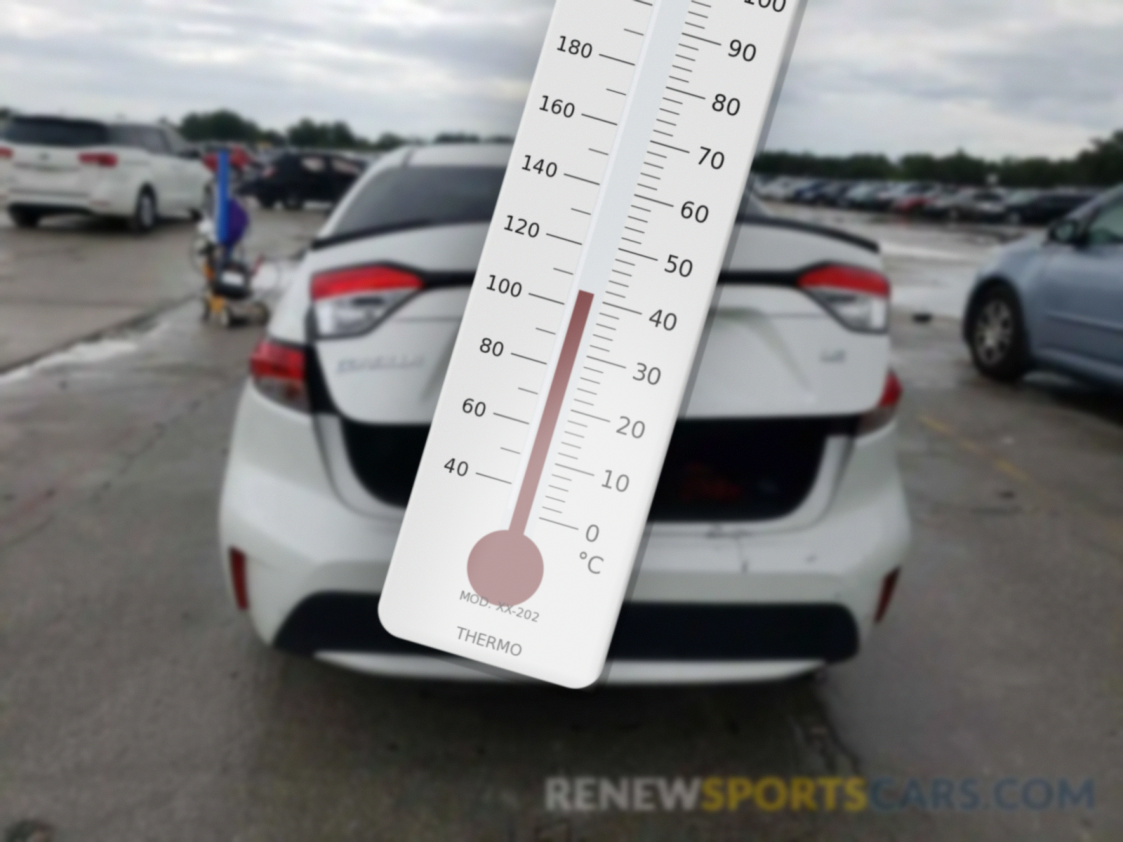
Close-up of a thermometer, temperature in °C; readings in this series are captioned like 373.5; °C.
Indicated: 41; °C
